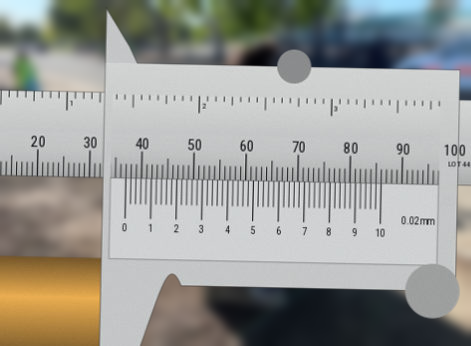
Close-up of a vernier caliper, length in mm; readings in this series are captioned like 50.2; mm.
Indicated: 37.0; mm
